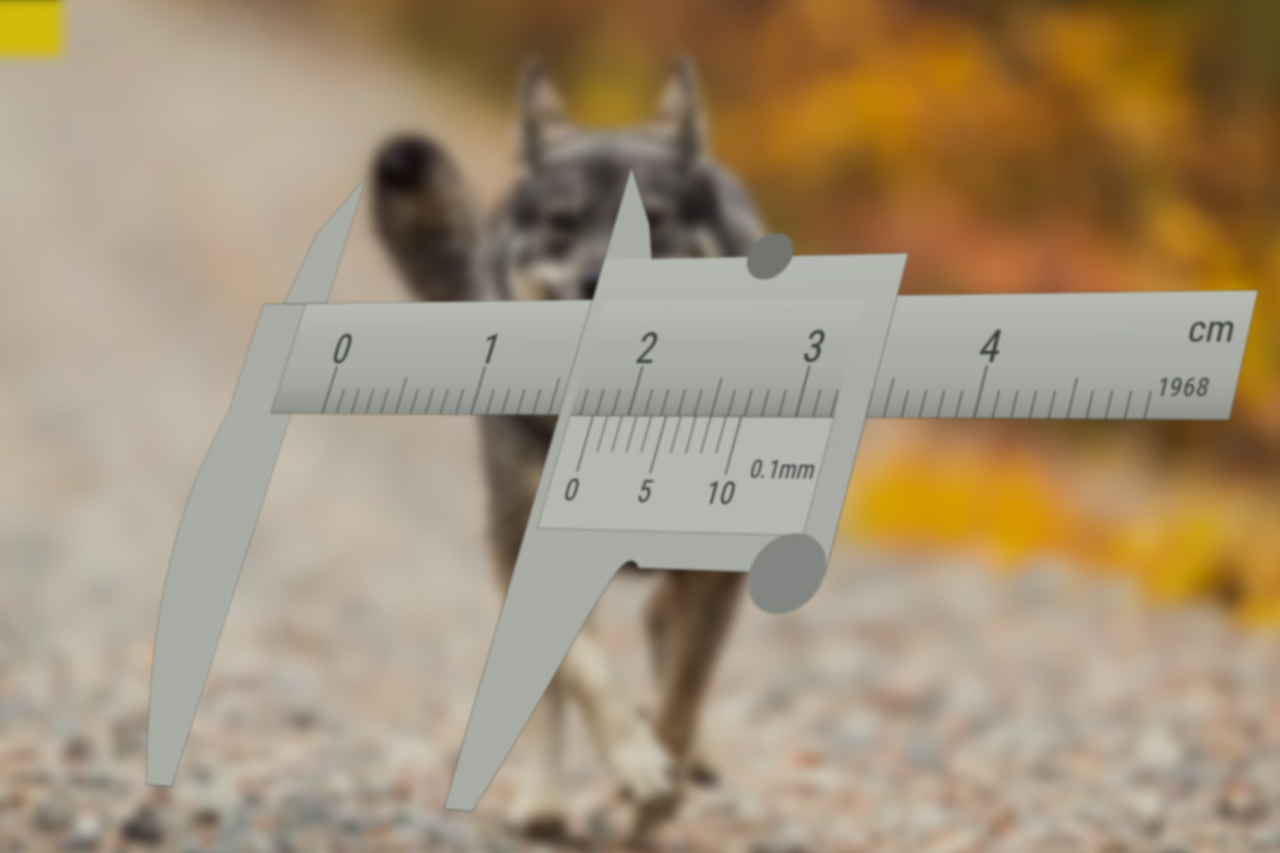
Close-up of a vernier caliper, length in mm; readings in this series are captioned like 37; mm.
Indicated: 17.8; mm
